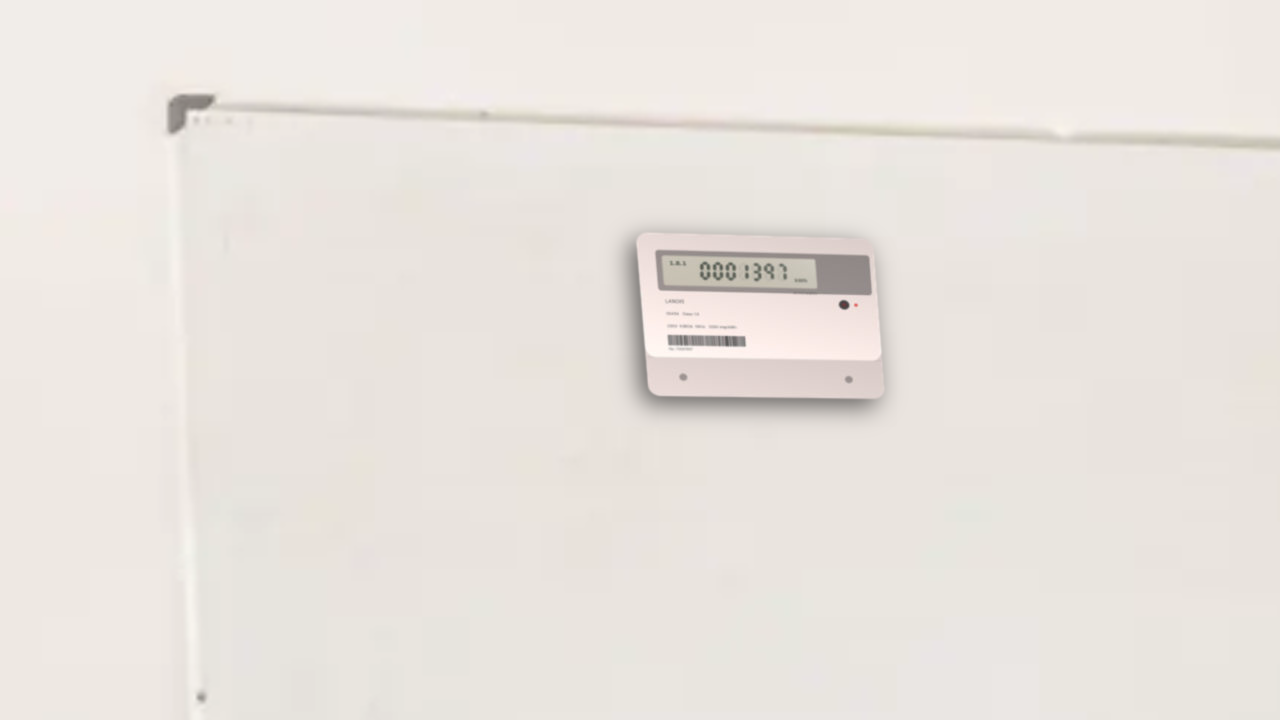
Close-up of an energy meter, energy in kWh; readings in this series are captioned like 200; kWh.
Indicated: 1397; kWh
